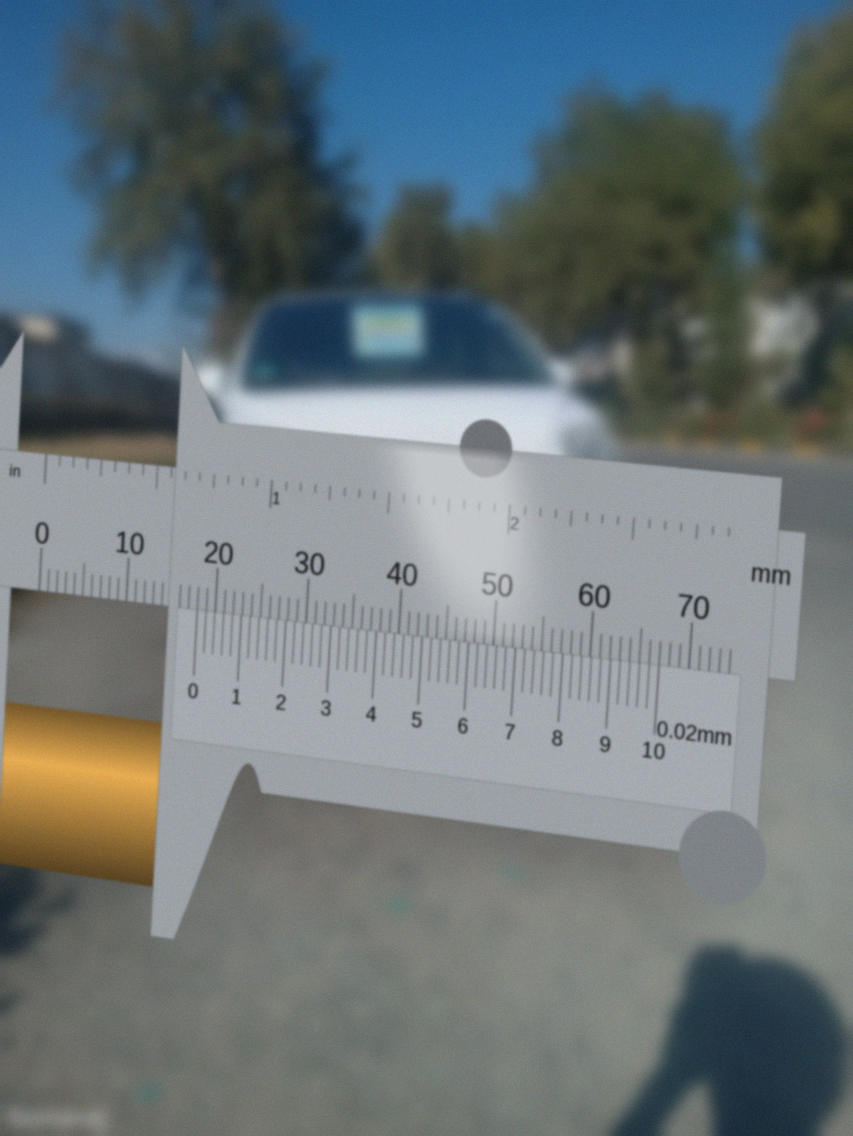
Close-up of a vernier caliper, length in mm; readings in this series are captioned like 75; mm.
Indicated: 18.0; mm
